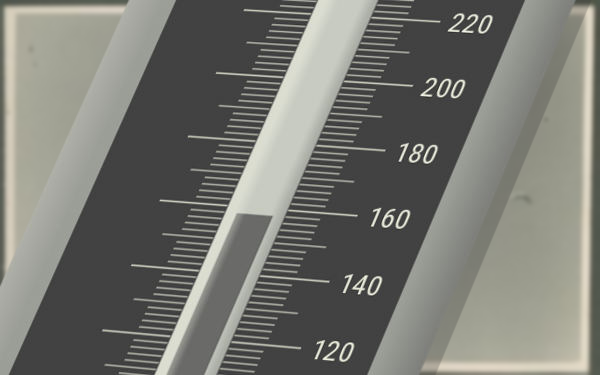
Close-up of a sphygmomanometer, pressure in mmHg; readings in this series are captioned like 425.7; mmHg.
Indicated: 158; mmHg
